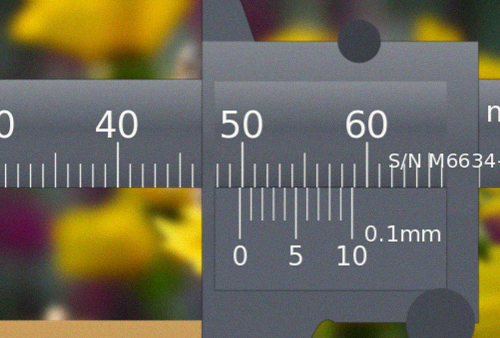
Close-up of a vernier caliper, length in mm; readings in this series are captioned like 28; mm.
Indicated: 49.8; mm
